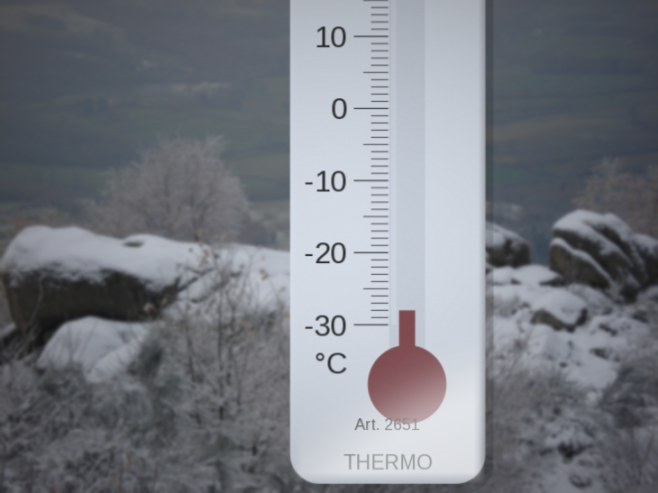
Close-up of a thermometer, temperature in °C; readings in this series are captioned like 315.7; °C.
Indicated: -28; °C
